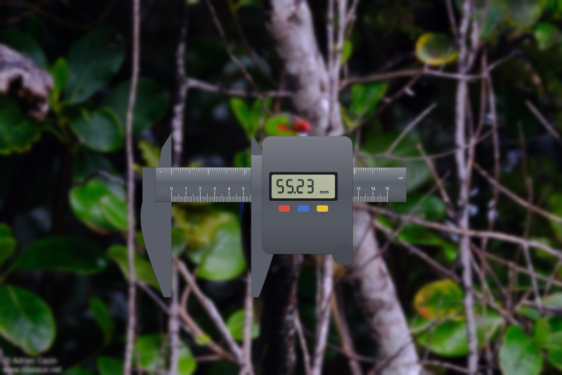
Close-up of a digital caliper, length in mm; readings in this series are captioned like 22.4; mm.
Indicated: 55.23; mm
